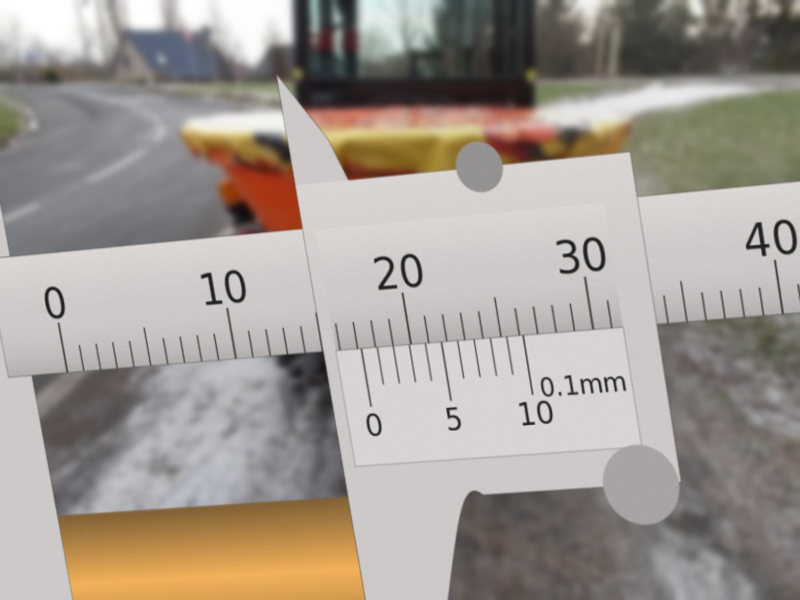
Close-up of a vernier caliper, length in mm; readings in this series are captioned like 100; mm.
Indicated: 17.2; mm
